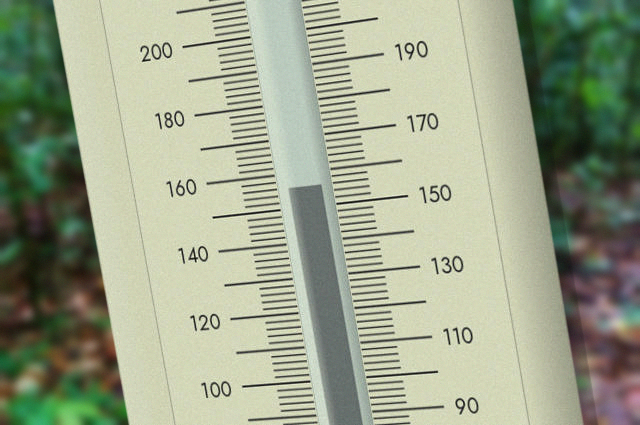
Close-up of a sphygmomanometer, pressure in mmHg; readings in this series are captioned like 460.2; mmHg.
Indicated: 156; mmHg
